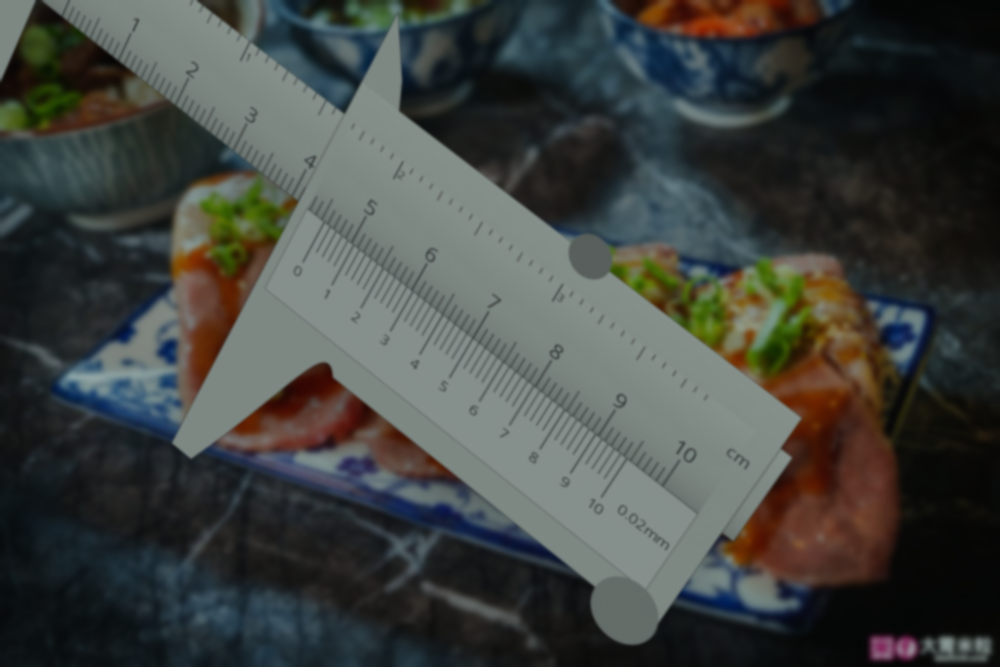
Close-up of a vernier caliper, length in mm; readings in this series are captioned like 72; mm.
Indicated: 45.5; mm
